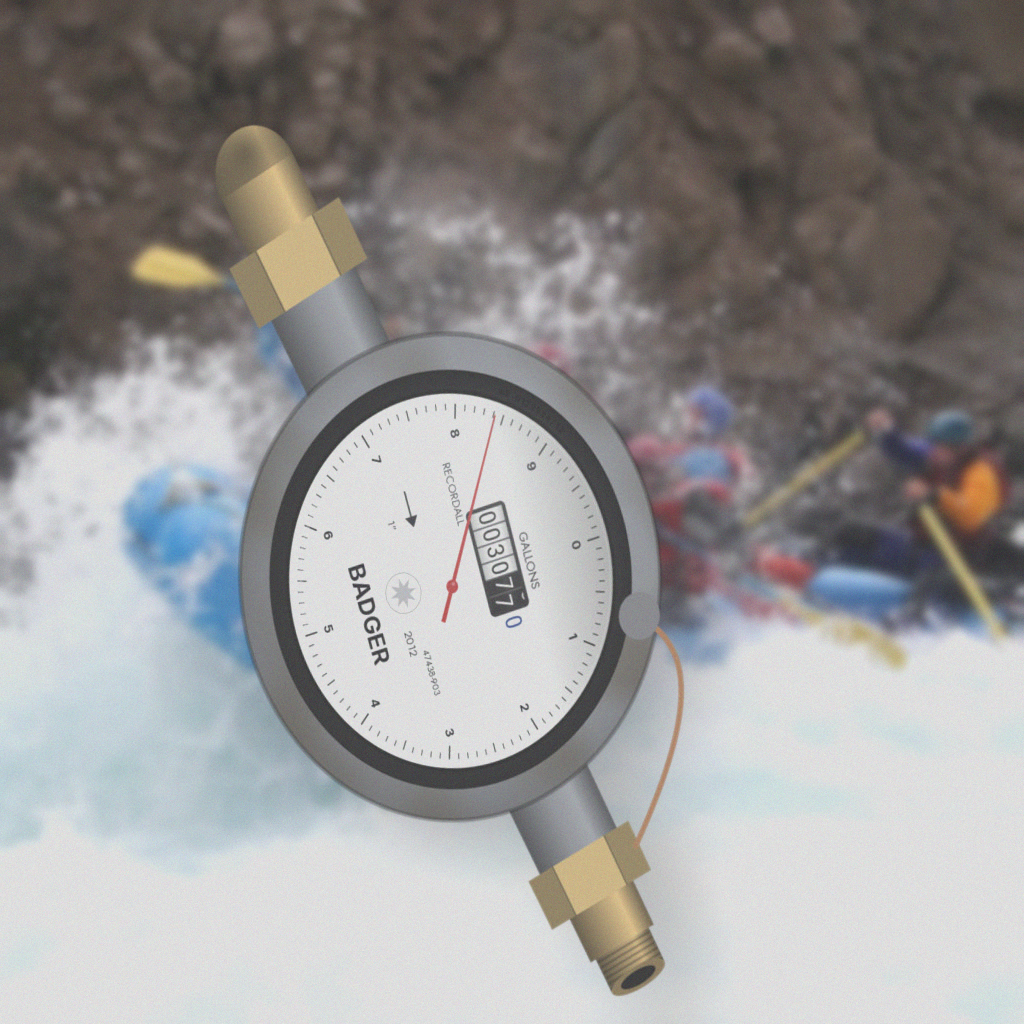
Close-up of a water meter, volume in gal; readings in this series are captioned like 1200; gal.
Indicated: 30768.4; gal
